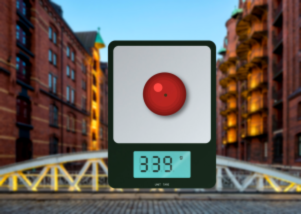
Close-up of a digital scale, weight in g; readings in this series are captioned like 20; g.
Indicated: 339; g
